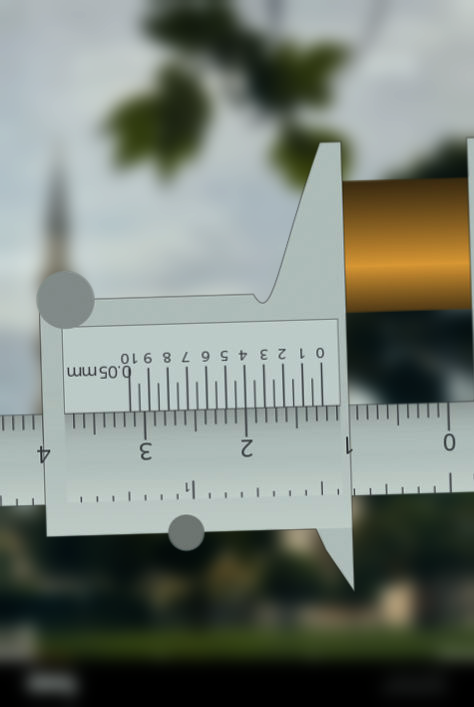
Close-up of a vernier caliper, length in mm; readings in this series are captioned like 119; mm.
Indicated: 12.4; mm
